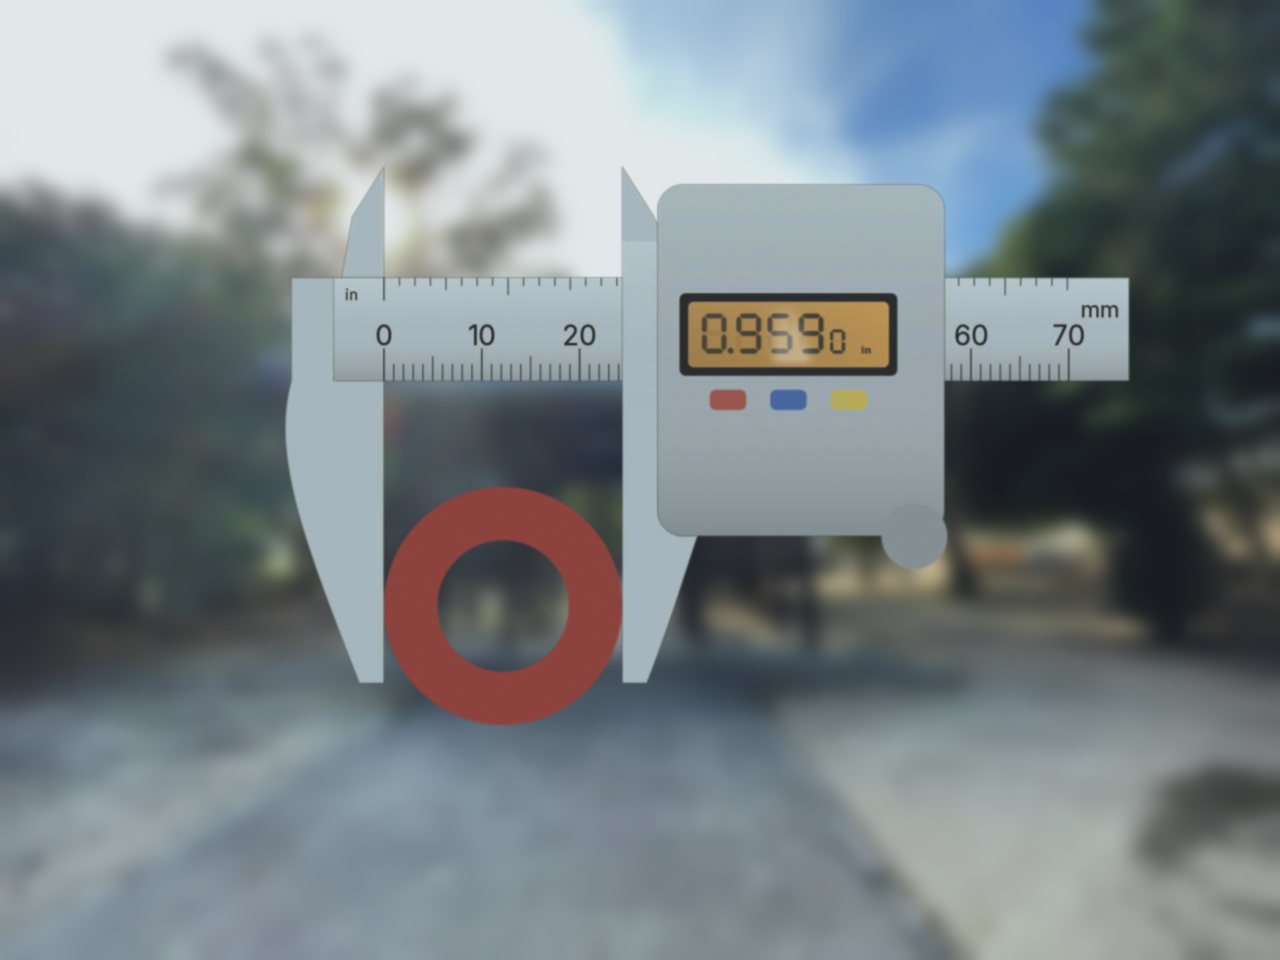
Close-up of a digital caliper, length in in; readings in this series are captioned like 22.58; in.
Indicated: 0.9590; in
